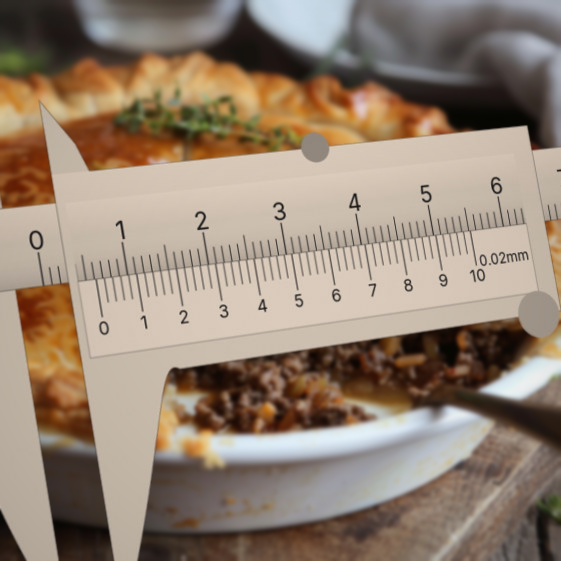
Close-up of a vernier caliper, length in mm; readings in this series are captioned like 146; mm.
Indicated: 6.2; mm
